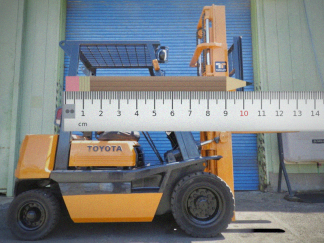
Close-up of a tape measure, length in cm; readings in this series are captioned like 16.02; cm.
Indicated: 10.5; cm
